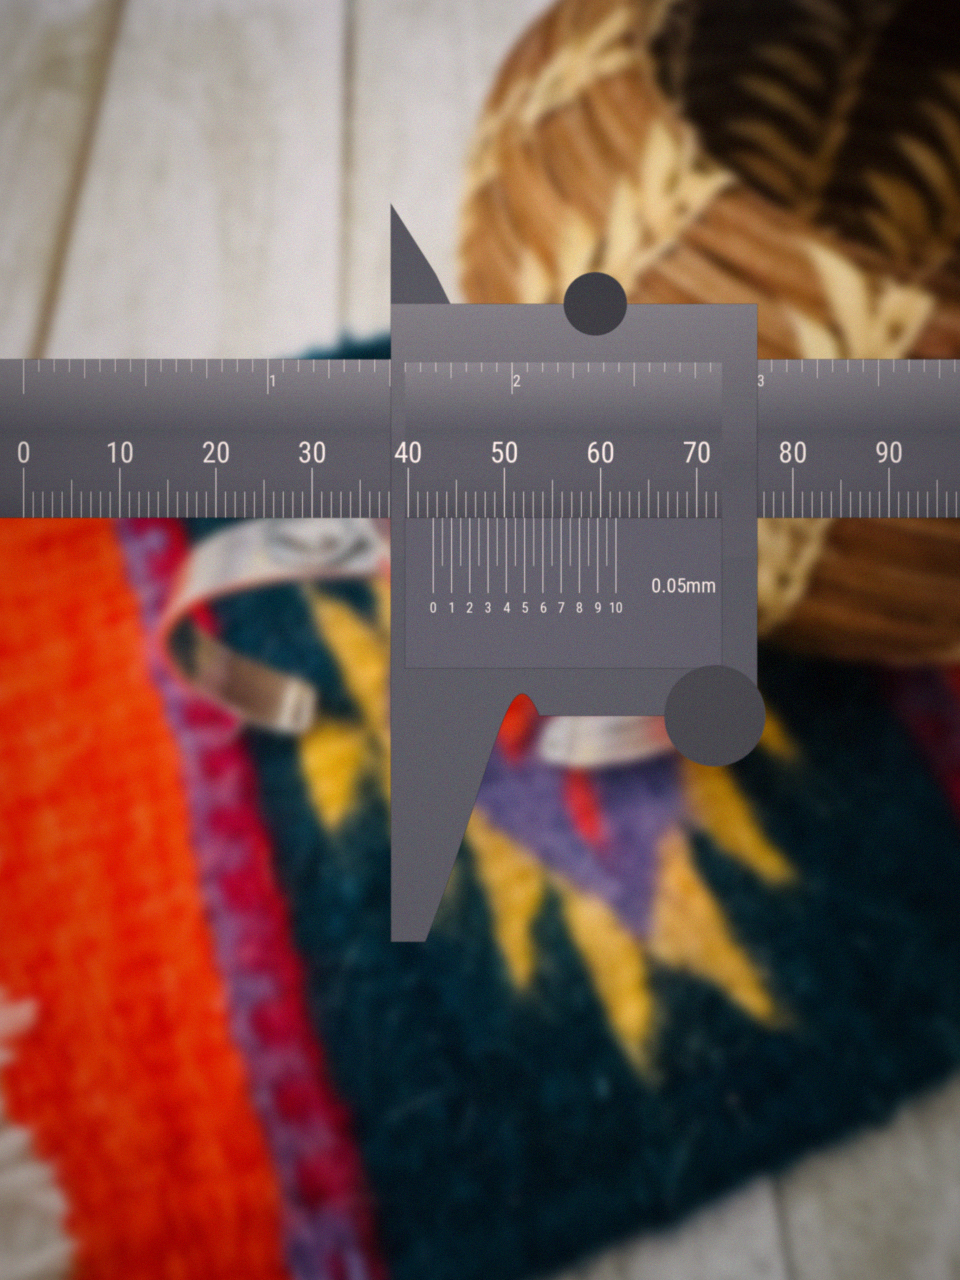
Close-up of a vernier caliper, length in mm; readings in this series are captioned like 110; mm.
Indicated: 42.6; mm
